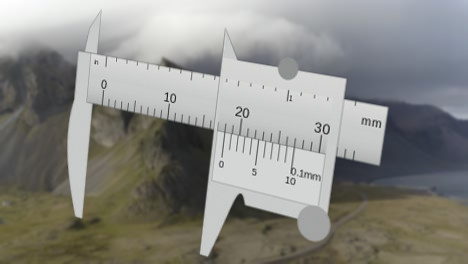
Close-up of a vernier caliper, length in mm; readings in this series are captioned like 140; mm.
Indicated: 18.0; mm
